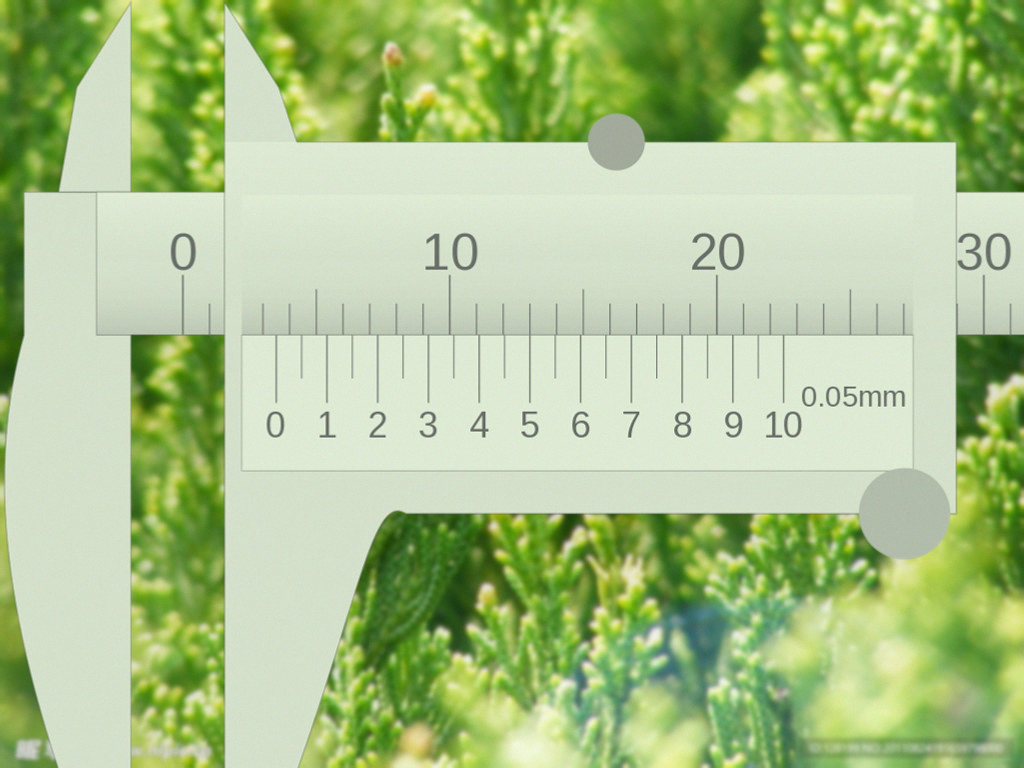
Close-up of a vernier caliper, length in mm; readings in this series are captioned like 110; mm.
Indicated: 3.50; mm
